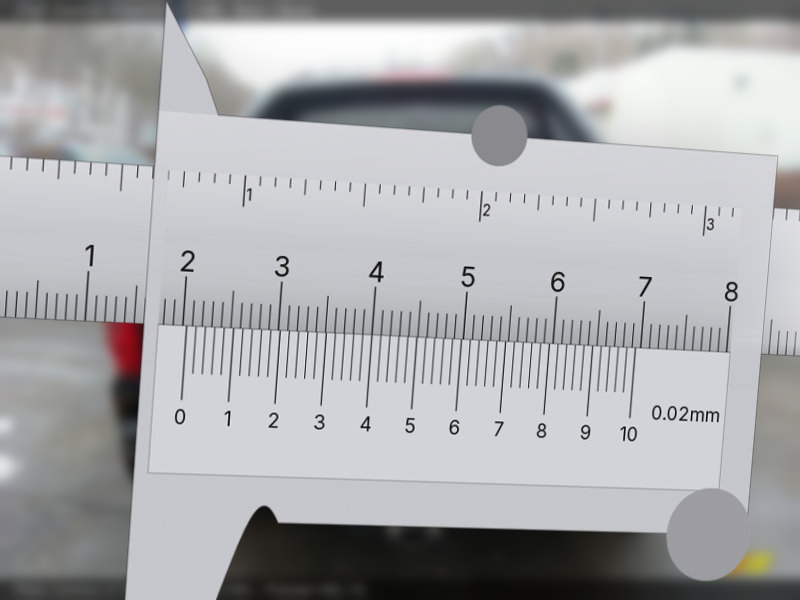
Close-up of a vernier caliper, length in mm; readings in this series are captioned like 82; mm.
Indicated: 20.4; mm
